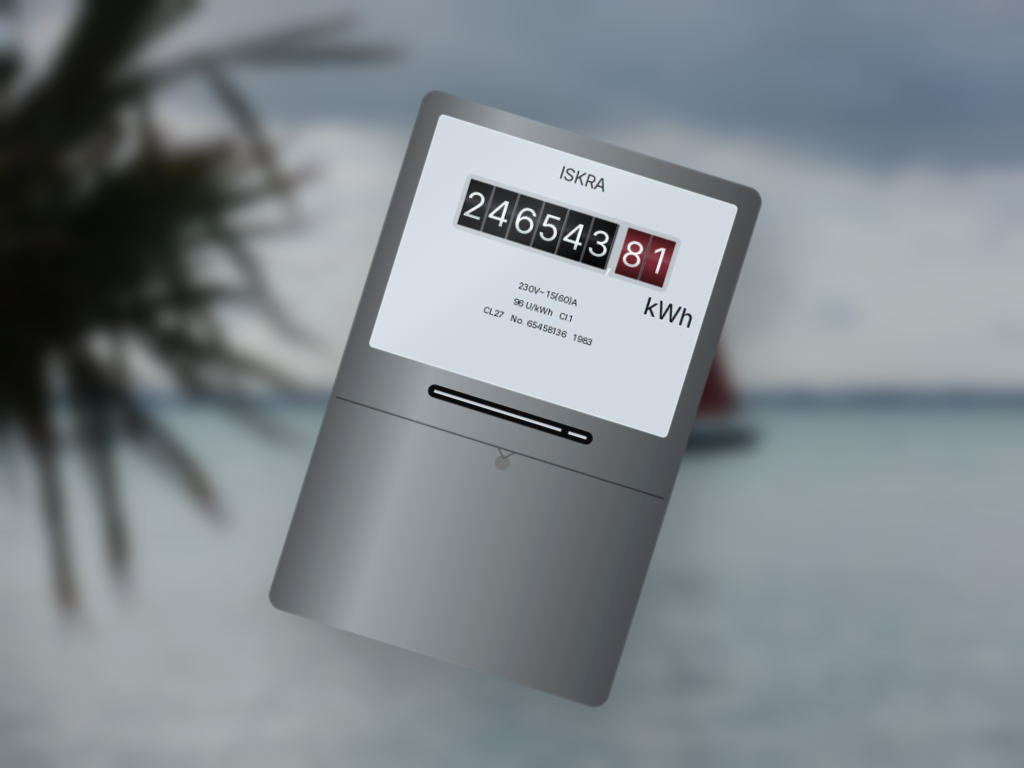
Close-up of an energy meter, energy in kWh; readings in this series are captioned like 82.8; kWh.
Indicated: 246543.81; kWh
